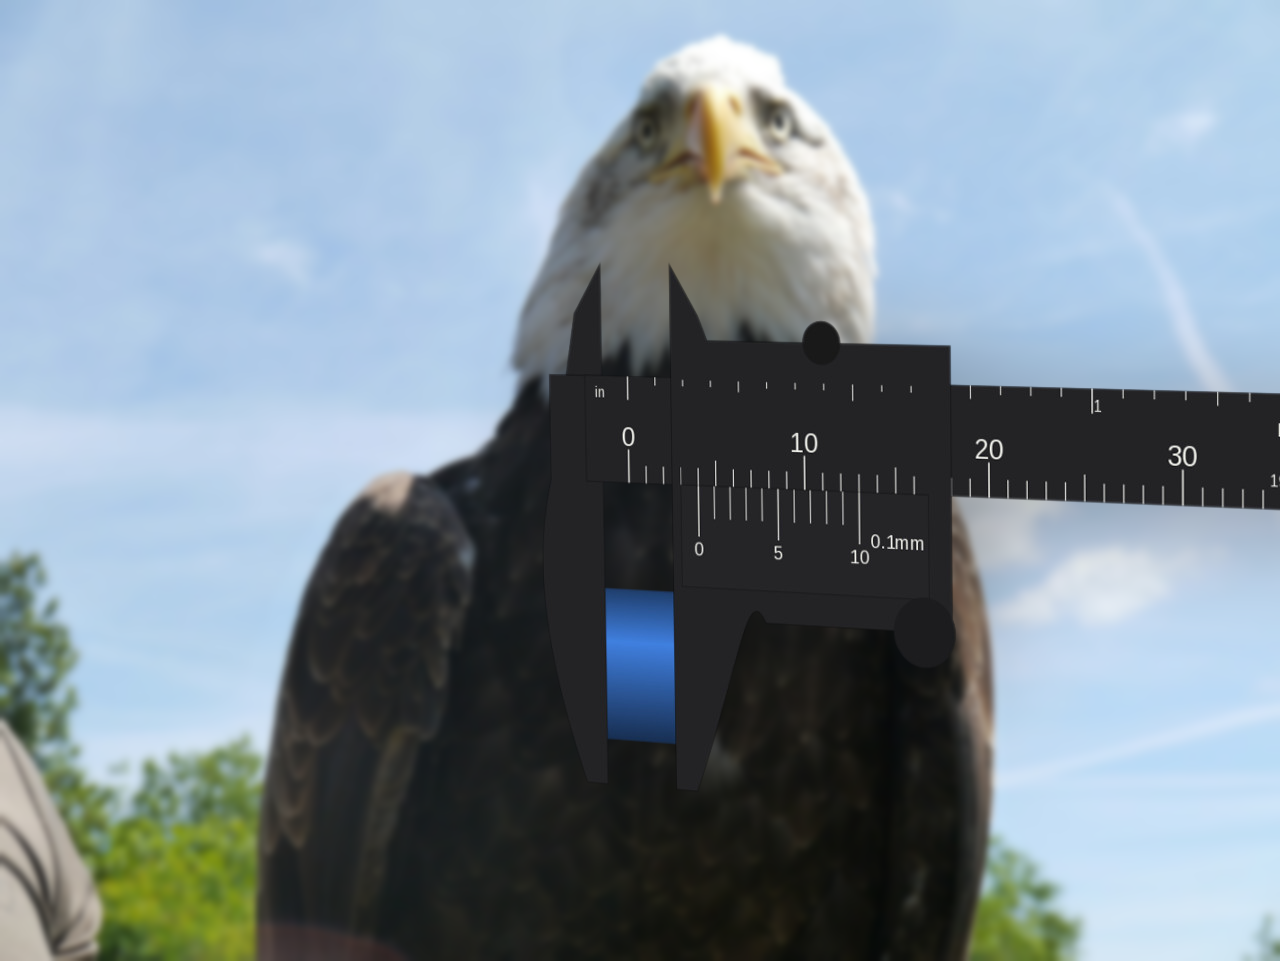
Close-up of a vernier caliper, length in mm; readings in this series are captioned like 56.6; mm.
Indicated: 4.0; mm
